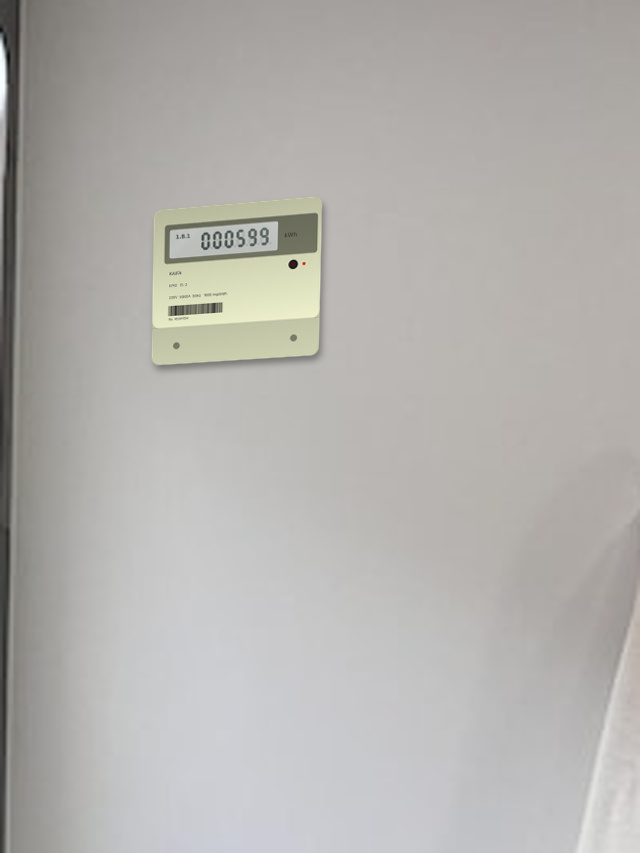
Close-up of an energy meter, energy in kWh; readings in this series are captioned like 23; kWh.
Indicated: 599; kWh
